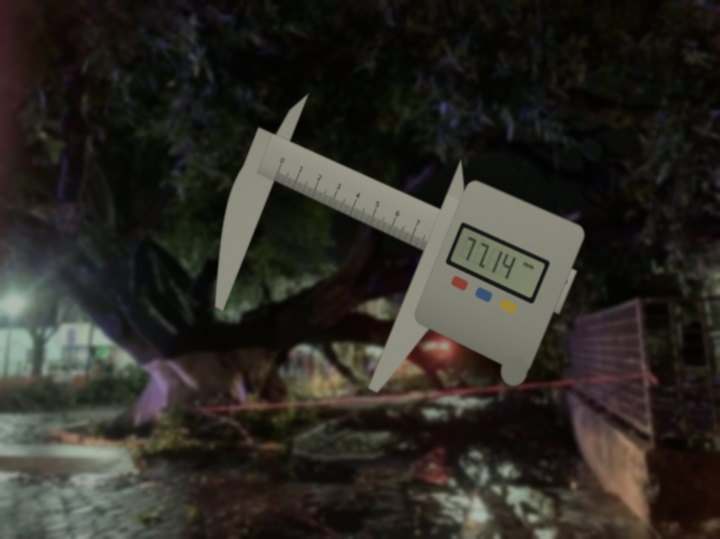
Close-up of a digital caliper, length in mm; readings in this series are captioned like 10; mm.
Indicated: 77.14; mm
